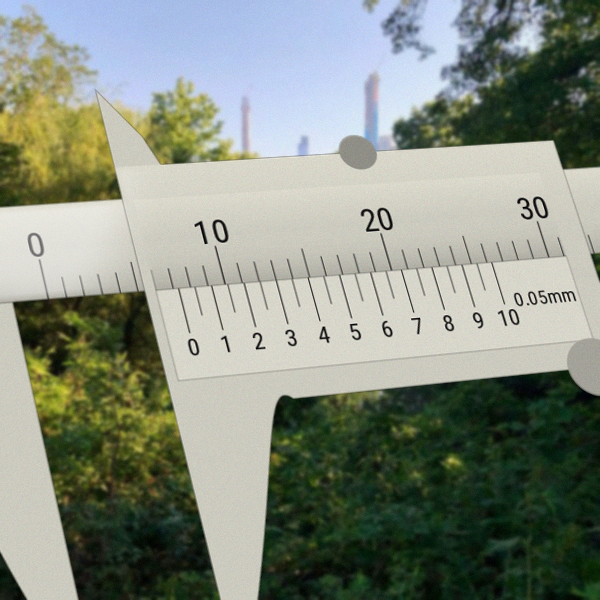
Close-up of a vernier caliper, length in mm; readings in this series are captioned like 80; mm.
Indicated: 7.3; mm
